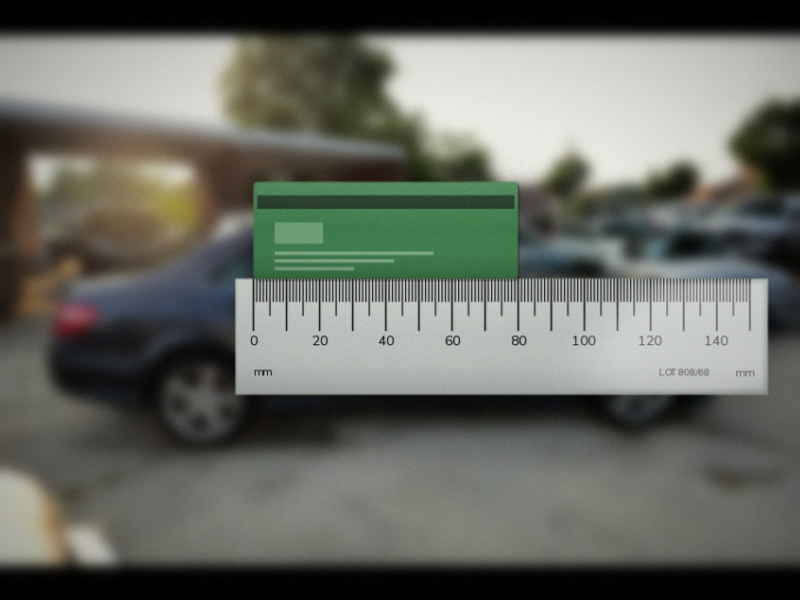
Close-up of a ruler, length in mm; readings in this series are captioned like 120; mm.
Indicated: 80; mm
